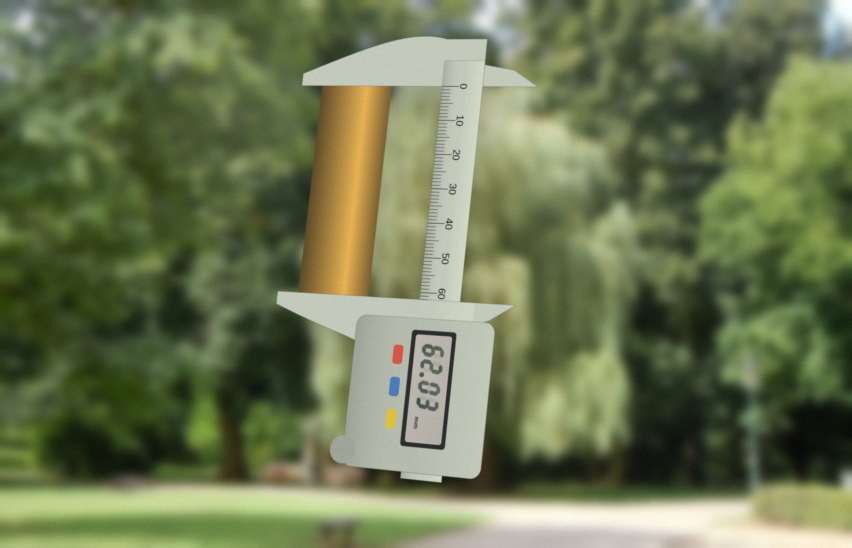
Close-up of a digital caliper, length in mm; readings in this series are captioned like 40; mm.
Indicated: 62.03; mm
